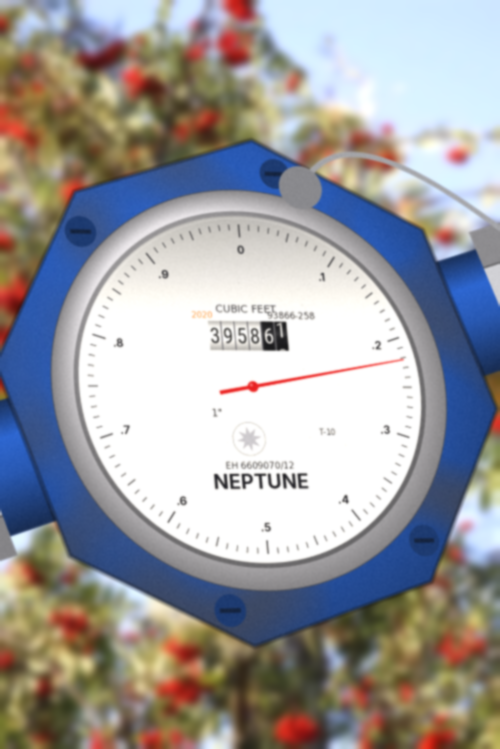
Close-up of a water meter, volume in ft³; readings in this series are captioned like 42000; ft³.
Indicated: 395861.22; ft³
